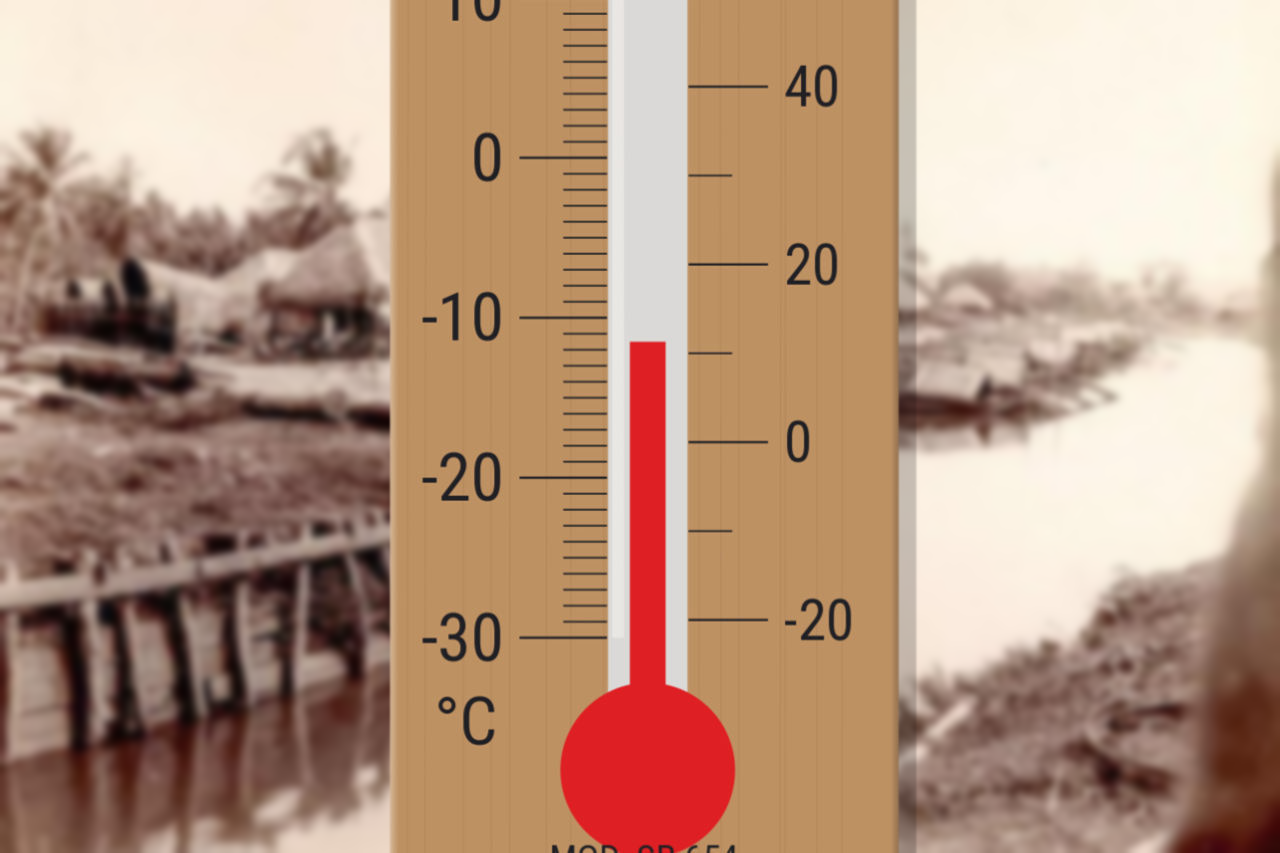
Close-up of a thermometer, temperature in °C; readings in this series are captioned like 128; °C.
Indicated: -11.5; °C
